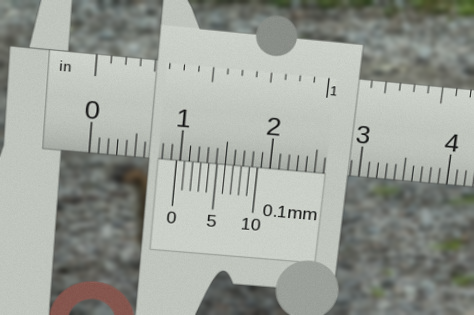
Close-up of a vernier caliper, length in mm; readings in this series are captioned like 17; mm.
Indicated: 9.6; mm
